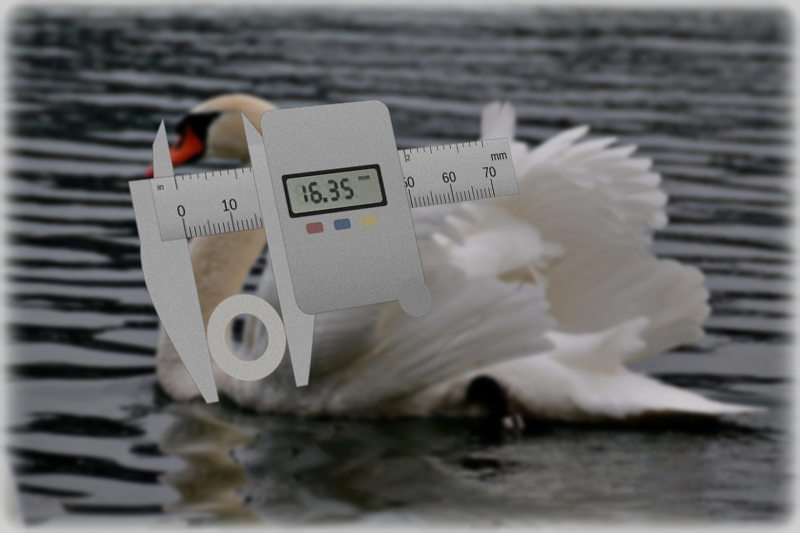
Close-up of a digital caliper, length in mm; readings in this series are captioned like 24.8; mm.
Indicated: 16.35; mm
